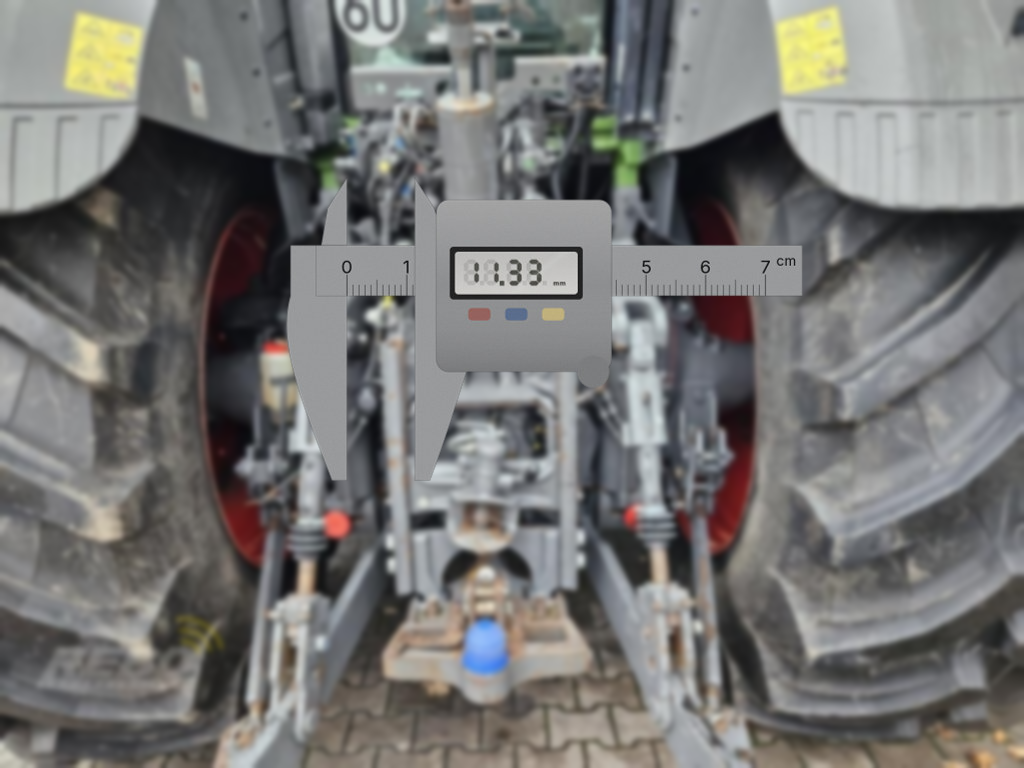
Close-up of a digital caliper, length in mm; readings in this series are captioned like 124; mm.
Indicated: 11.33; mm
